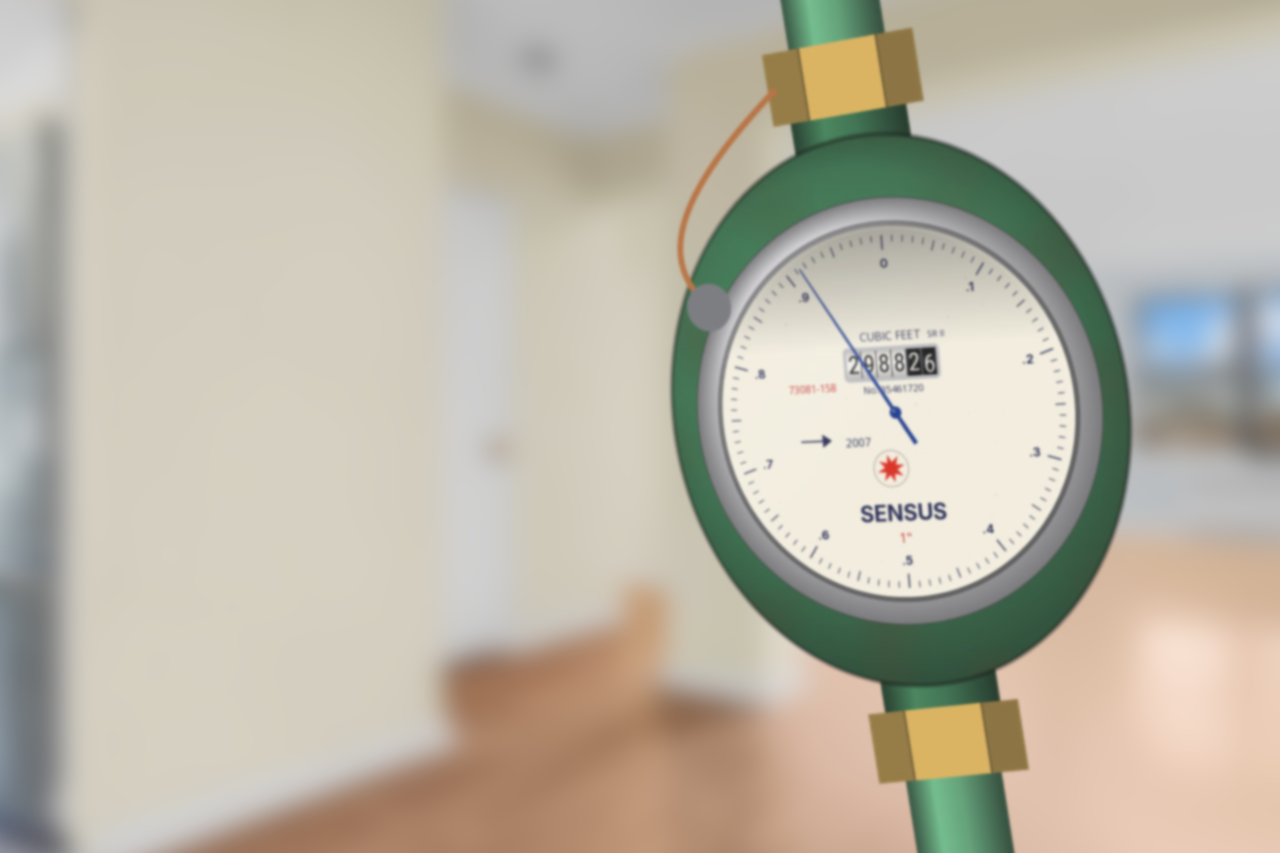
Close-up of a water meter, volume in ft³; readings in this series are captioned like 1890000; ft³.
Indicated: 298825.91; ft³
